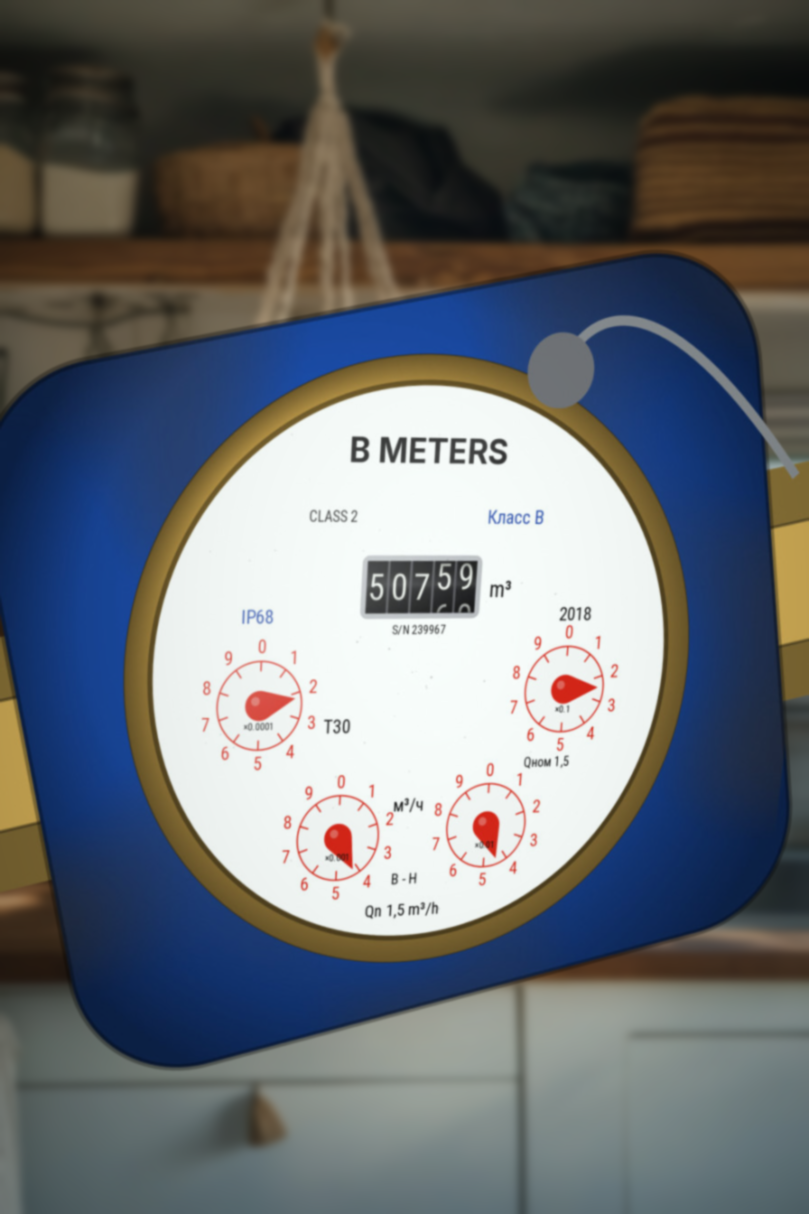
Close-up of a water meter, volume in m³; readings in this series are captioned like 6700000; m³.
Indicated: 50759.2442; m³
